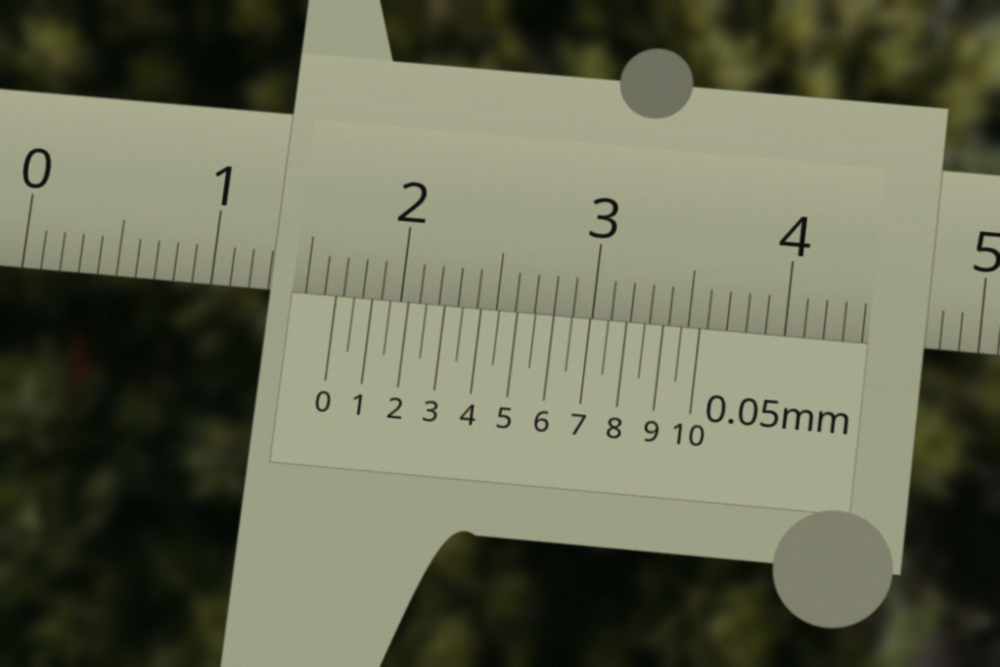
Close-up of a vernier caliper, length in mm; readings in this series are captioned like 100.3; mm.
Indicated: 16.6; mm
